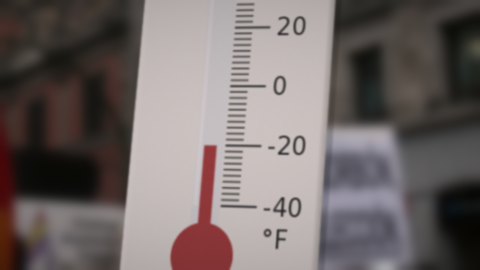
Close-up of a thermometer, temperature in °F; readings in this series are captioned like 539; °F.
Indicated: -20; °F
